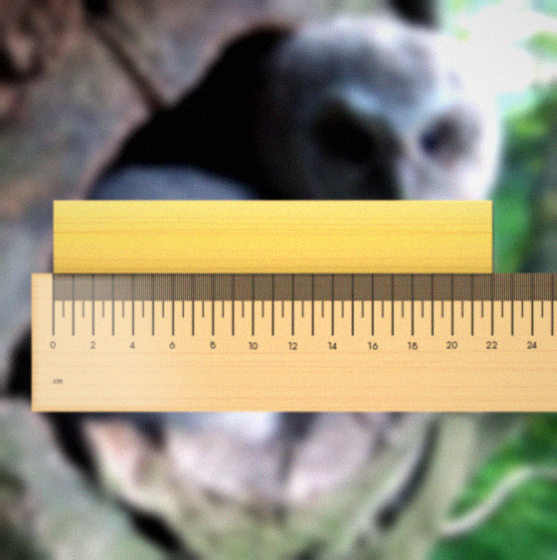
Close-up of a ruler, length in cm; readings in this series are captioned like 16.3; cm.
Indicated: 22; cm
